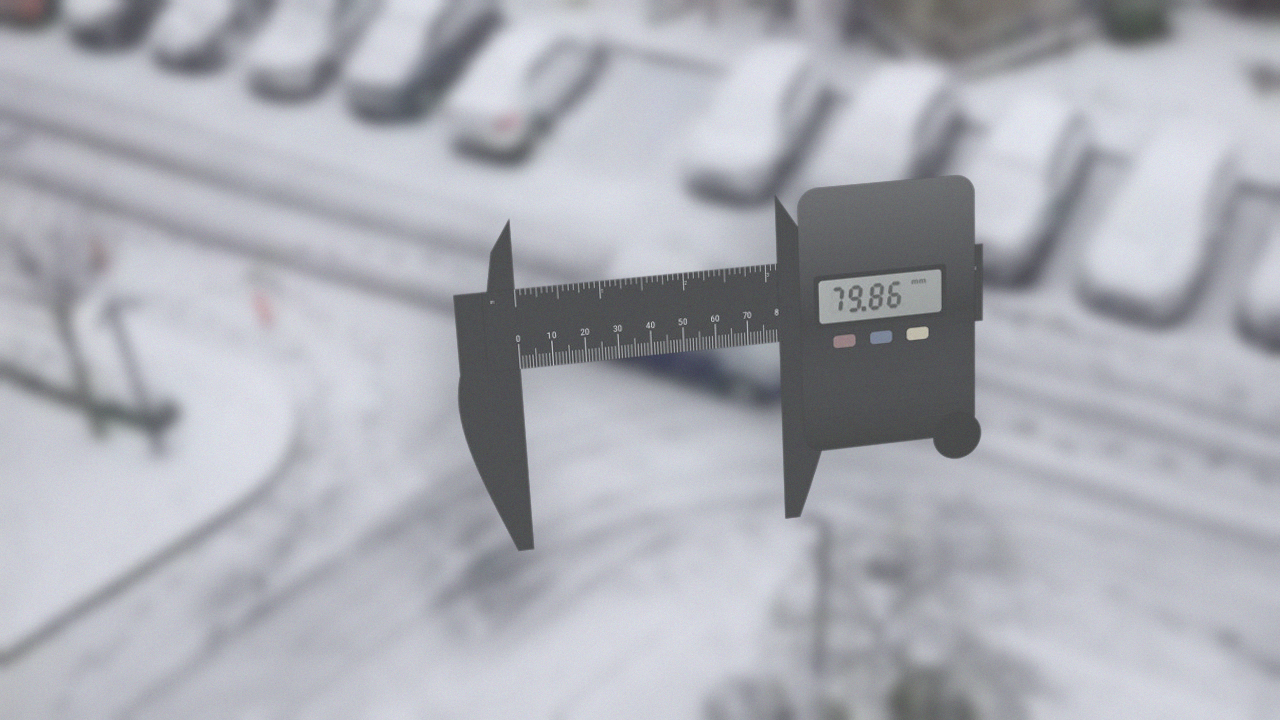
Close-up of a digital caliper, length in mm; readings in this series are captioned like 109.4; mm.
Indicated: 79.86; mm
